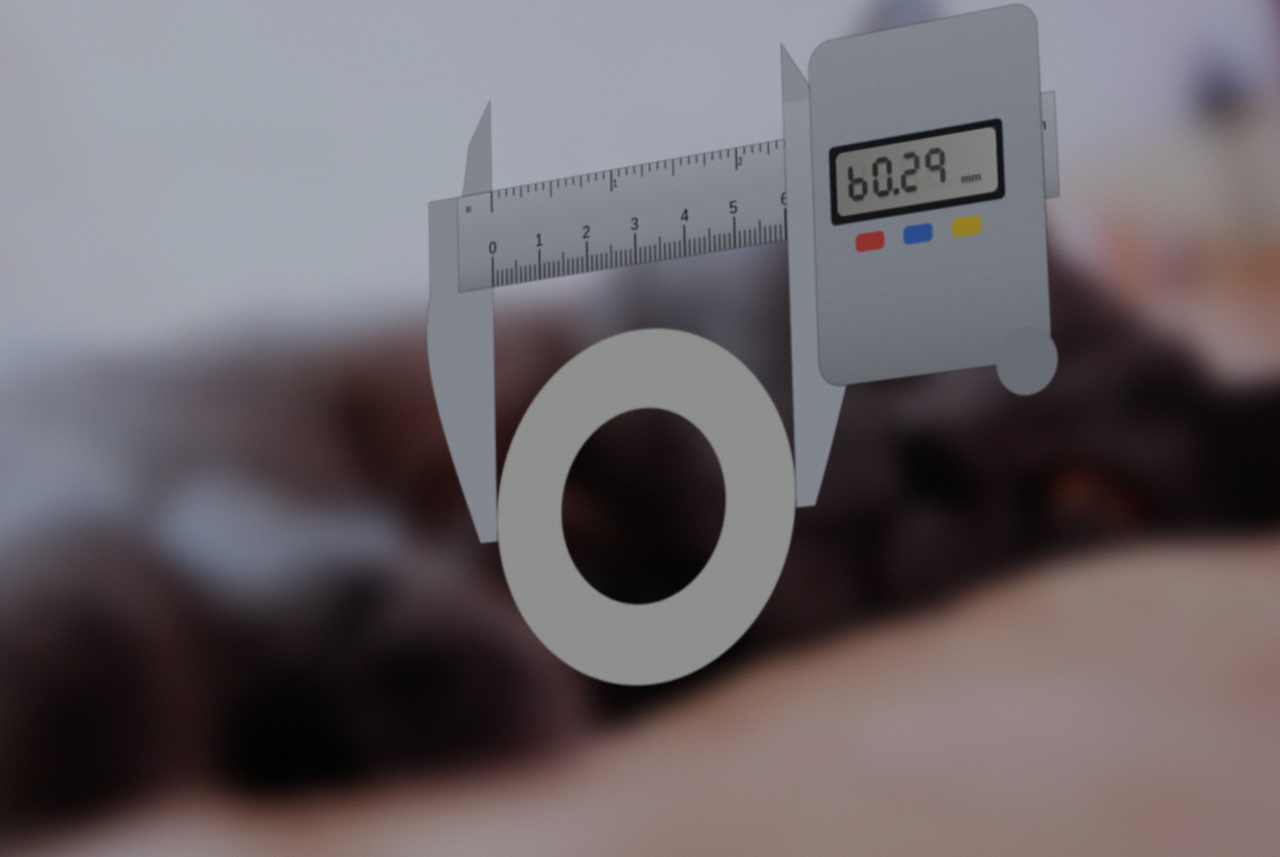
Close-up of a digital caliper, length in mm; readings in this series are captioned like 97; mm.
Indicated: 60.29; mm
